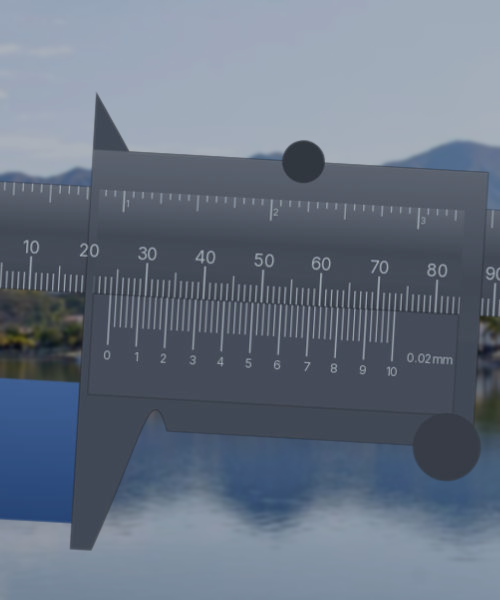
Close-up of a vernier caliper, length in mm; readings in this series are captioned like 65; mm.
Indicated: 24.0; mm
